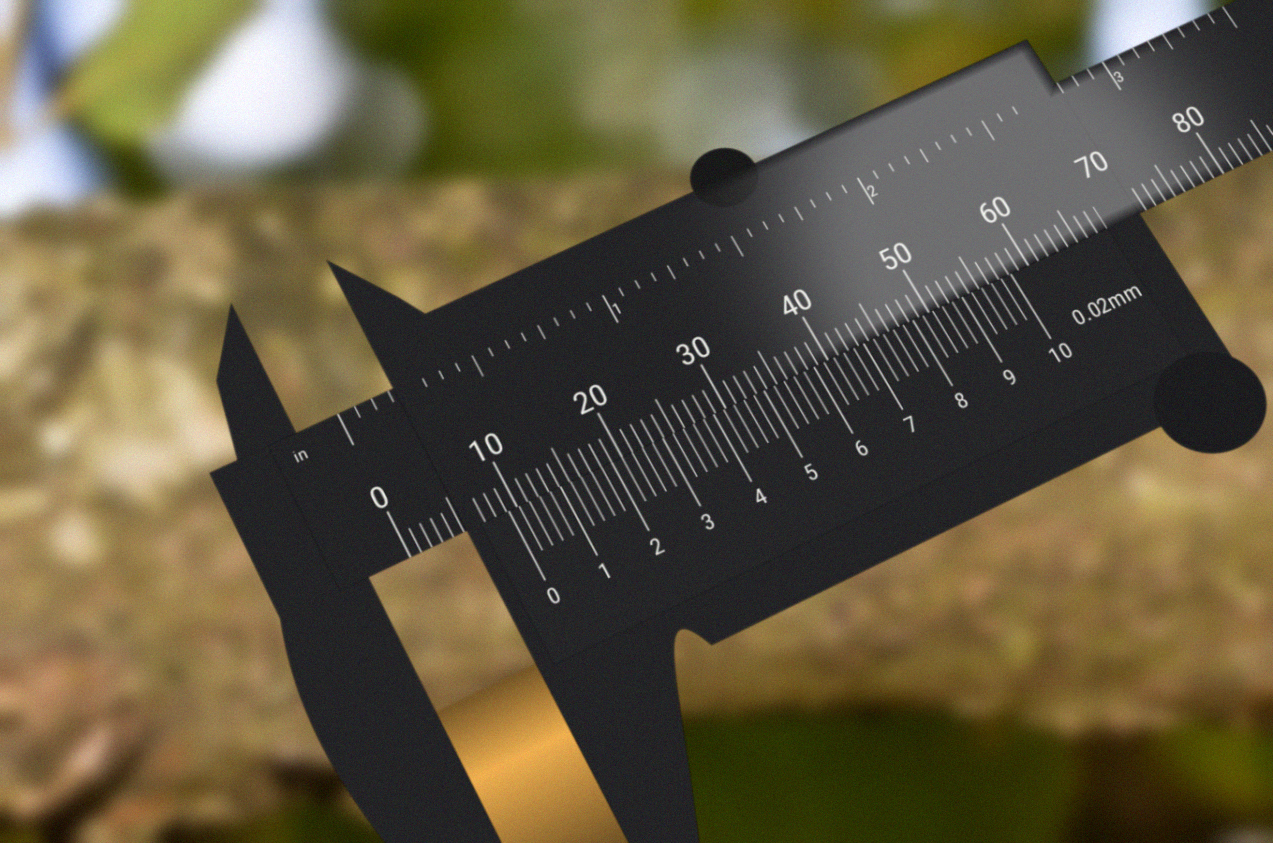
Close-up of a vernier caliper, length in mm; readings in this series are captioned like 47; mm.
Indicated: 9.2; mm
